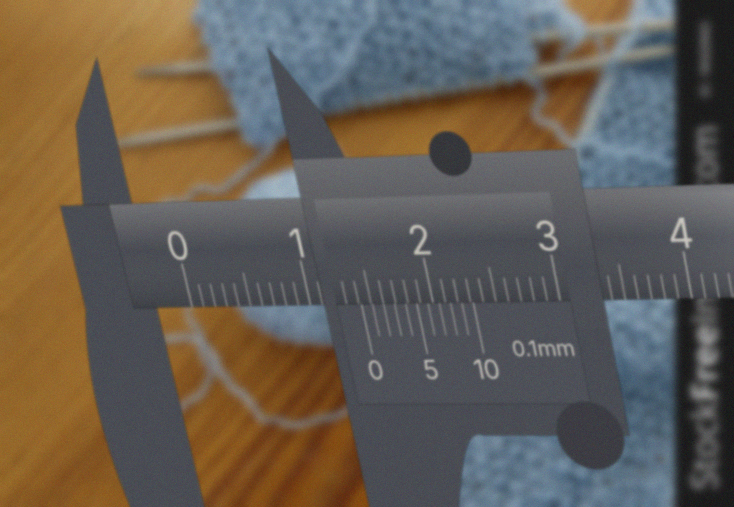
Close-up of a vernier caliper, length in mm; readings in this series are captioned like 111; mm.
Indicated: 14.2; mm
